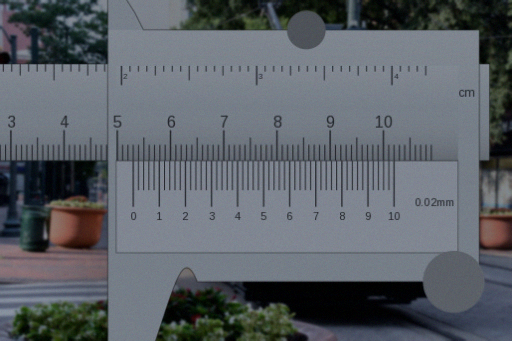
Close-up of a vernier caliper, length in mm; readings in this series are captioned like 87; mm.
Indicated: 53.0; mm
